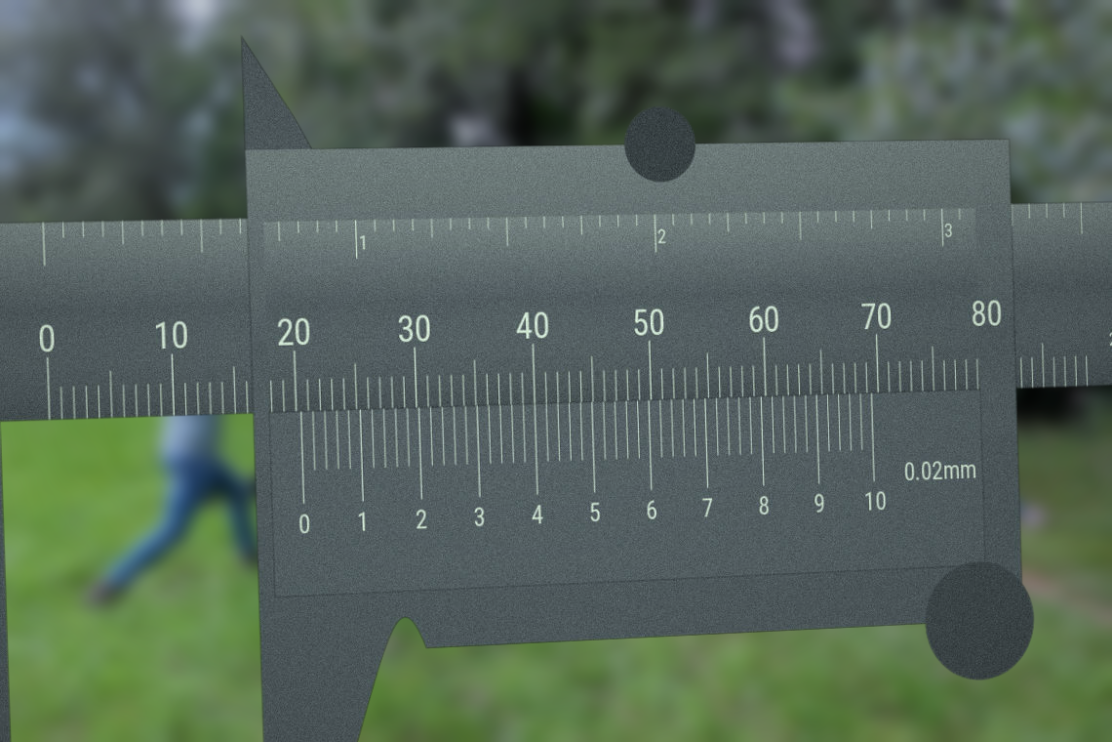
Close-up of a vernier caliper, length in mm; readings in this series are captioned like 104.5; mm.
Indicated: 20.4; mm
